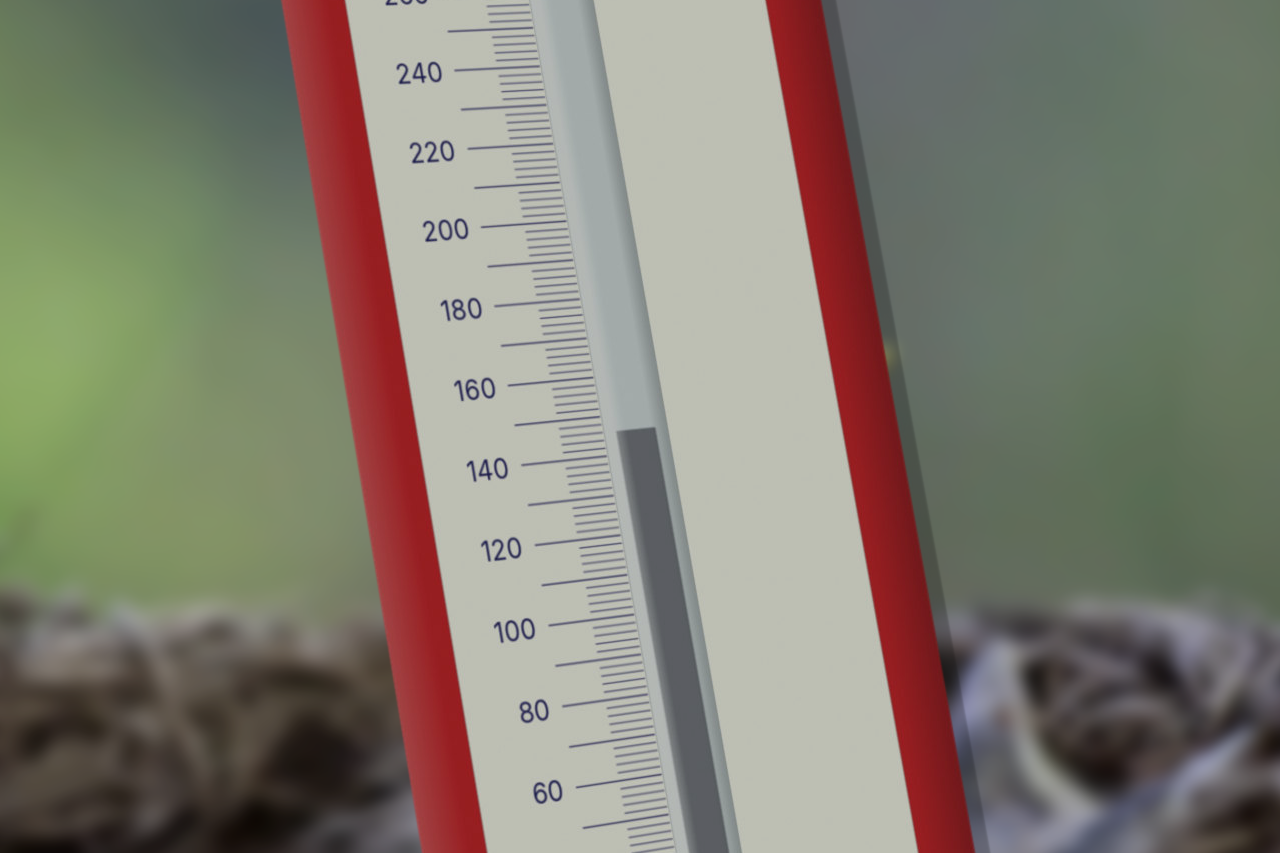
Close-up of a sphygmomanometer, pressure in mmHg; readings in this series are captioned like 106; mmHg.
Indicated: 146; mmHg
